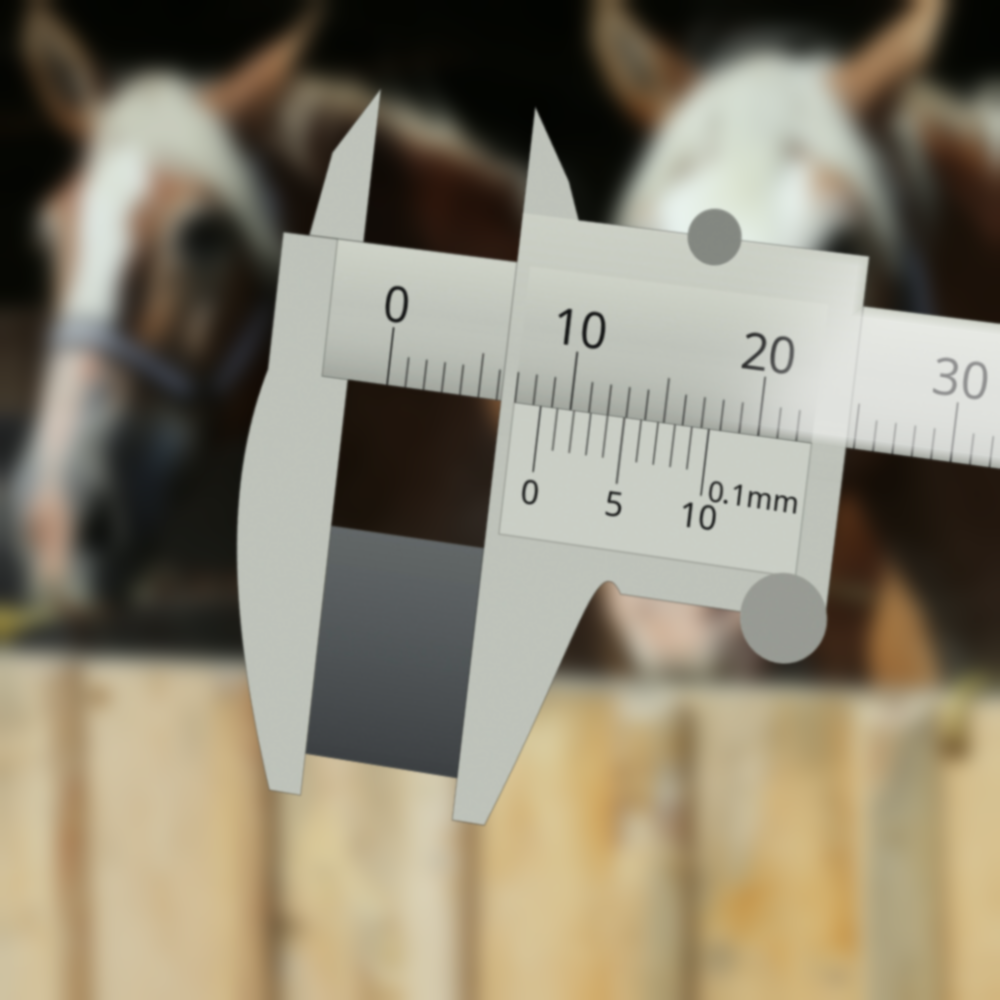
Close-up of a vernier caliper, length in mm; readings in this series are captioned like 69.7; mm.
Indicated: 8.4; mm
